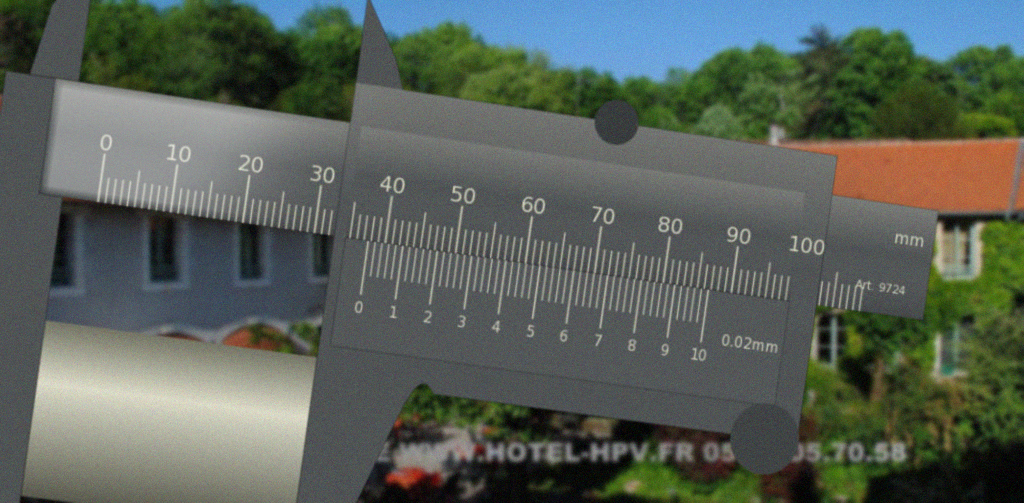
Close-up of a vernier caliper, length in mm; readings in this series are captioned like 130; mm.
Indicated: 37.6; mm
